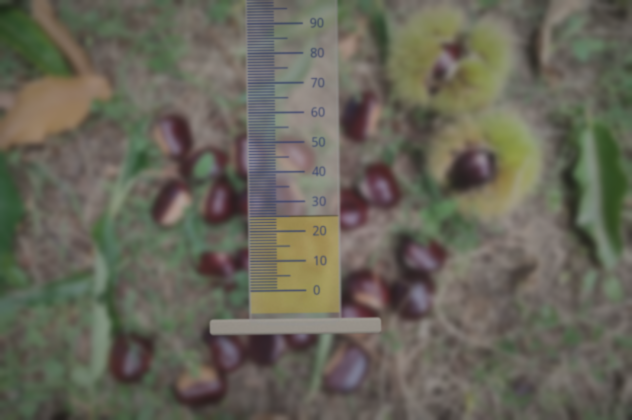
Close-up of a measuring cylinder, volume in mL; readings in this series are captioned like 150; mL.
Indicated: 25; mL
